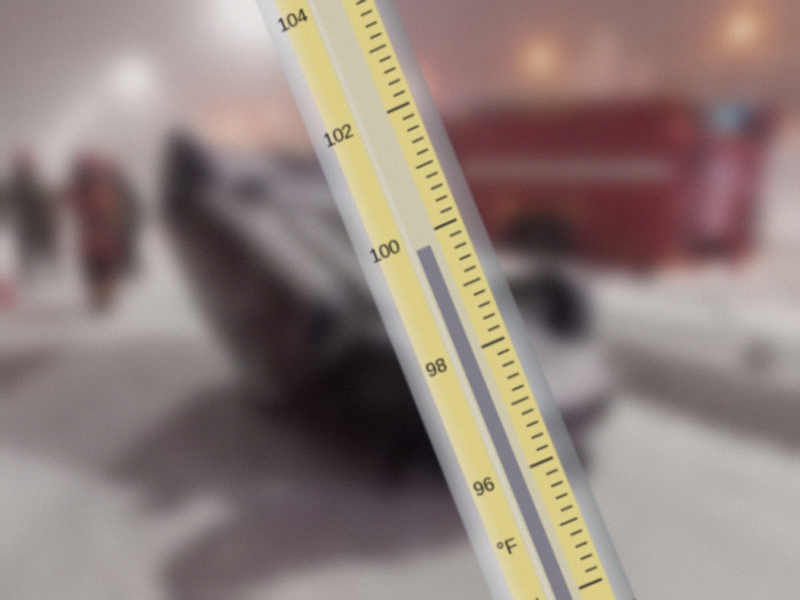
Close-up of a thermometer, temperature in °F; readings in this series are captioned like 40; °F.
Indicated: 99.8; °F
